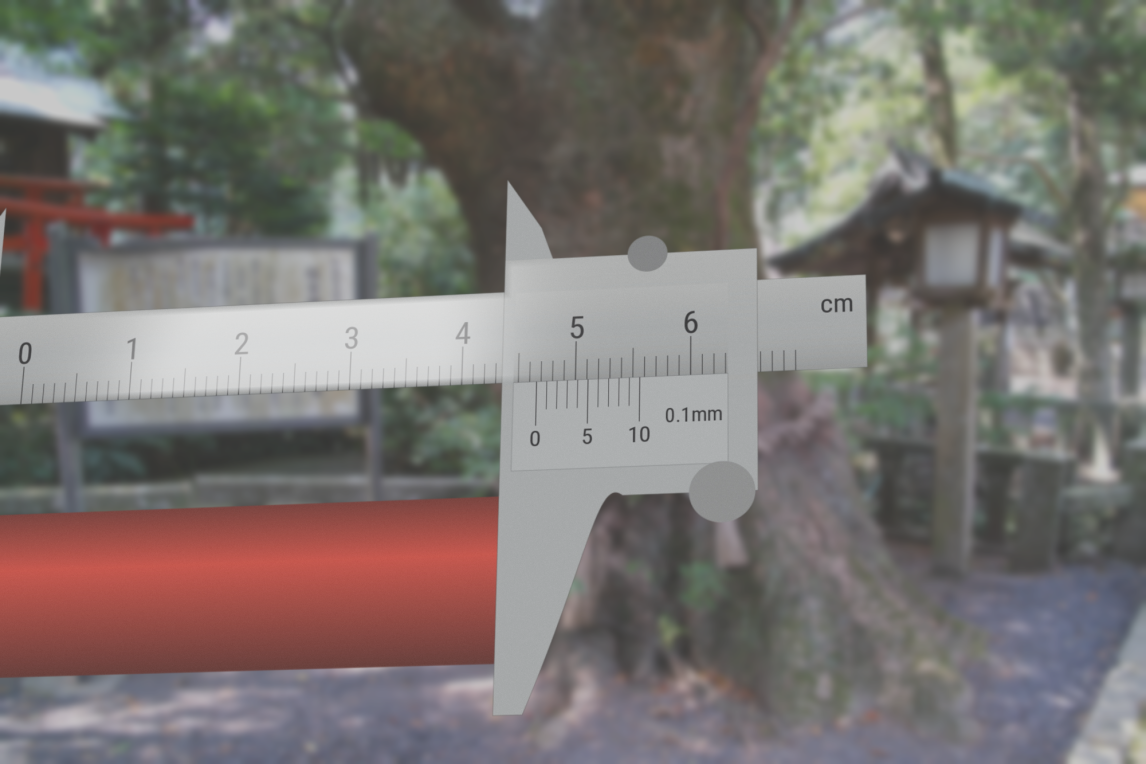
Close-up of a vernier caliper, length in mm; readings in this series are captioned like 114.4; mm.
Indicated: 46.6; mm
